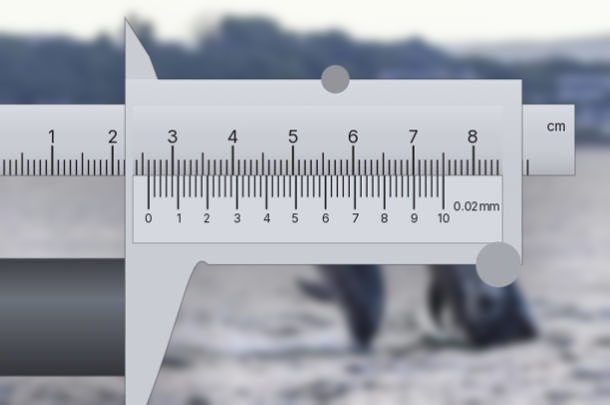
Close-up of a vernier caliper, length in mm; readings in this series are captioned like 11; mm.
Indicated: 26.0; mm
